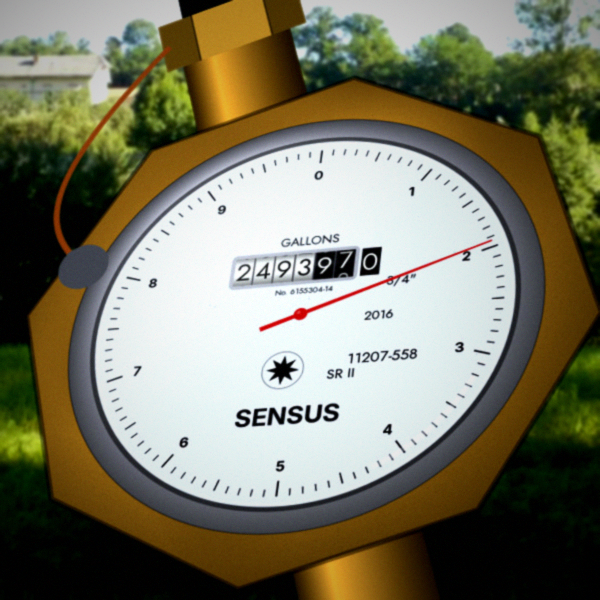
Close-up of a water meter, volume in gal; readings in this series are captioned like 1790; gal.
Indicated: 2493971.9; gal
